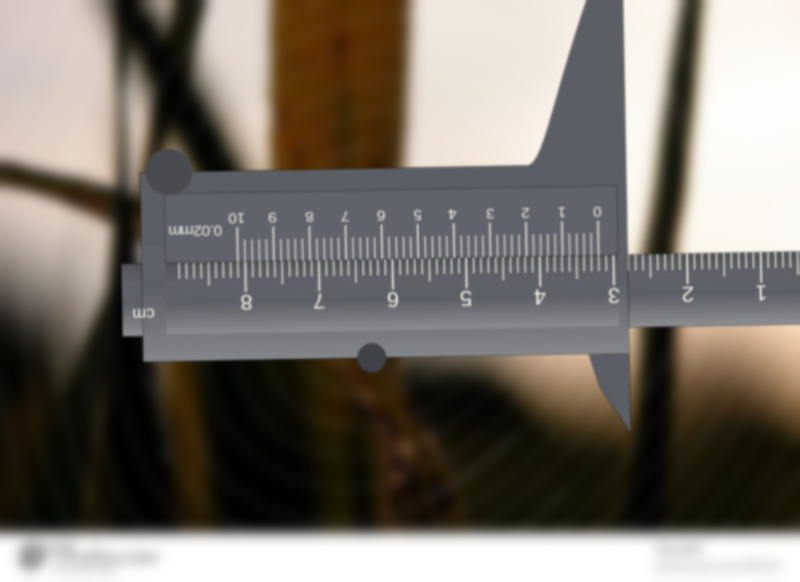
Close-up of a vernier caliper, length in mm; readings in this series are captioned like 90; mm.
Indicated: 32.0; mm
